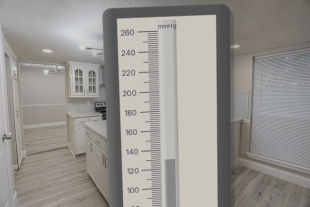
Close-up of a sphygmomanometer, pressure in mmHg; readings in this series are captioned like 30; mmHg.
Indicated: 130; mmHg
